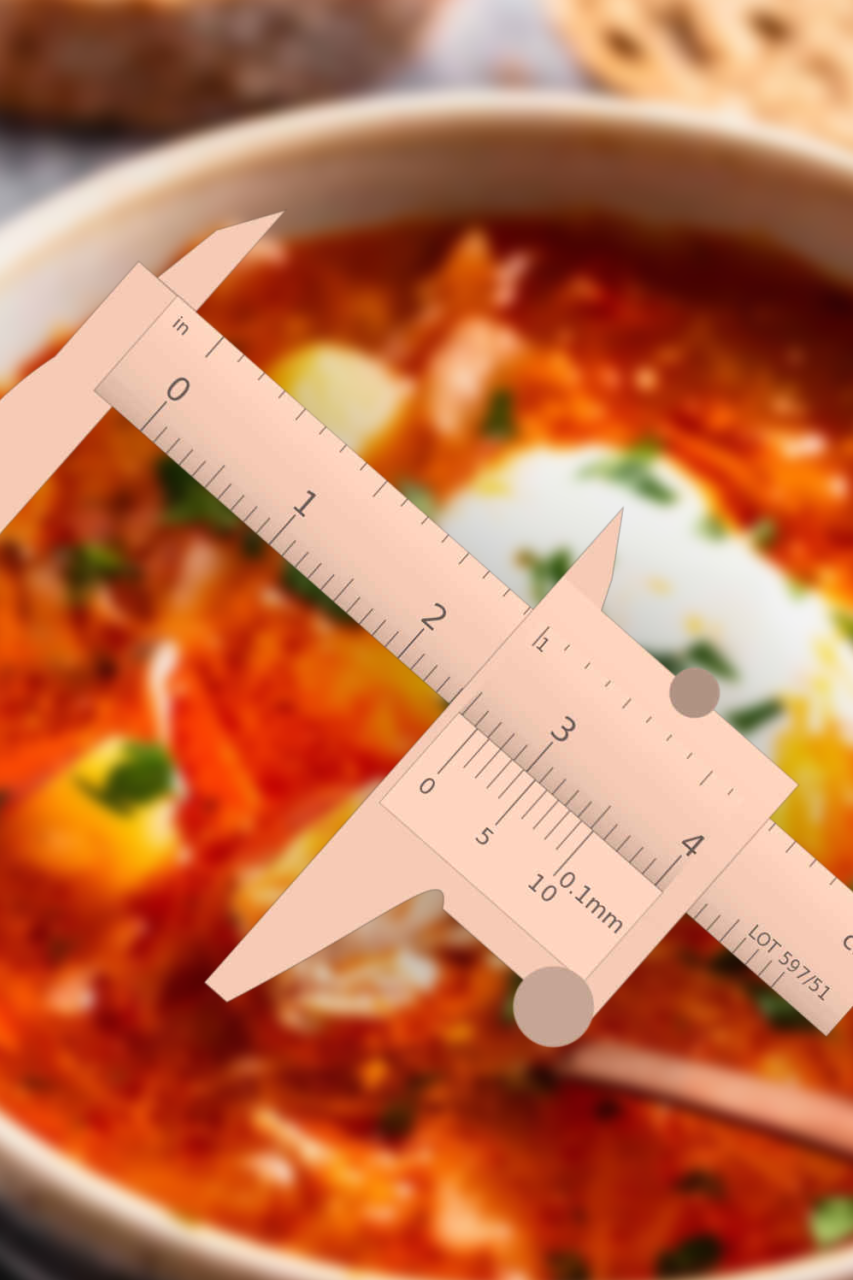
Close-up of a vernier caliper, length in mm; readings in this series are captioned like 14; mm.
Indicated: 26.2; mm
